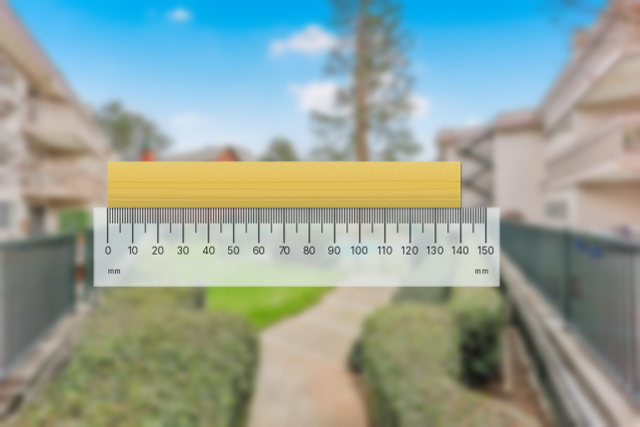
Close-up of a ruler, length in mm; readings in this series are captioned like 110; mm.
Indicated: 140; mm
